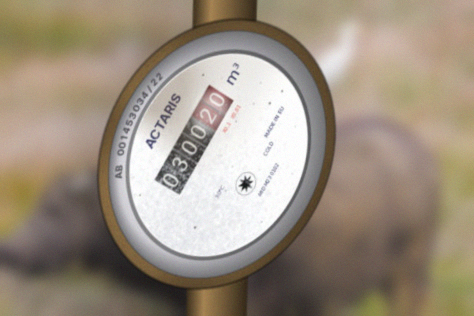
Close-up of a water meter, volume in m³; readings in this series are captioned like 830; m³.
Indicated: 300.20; m³
